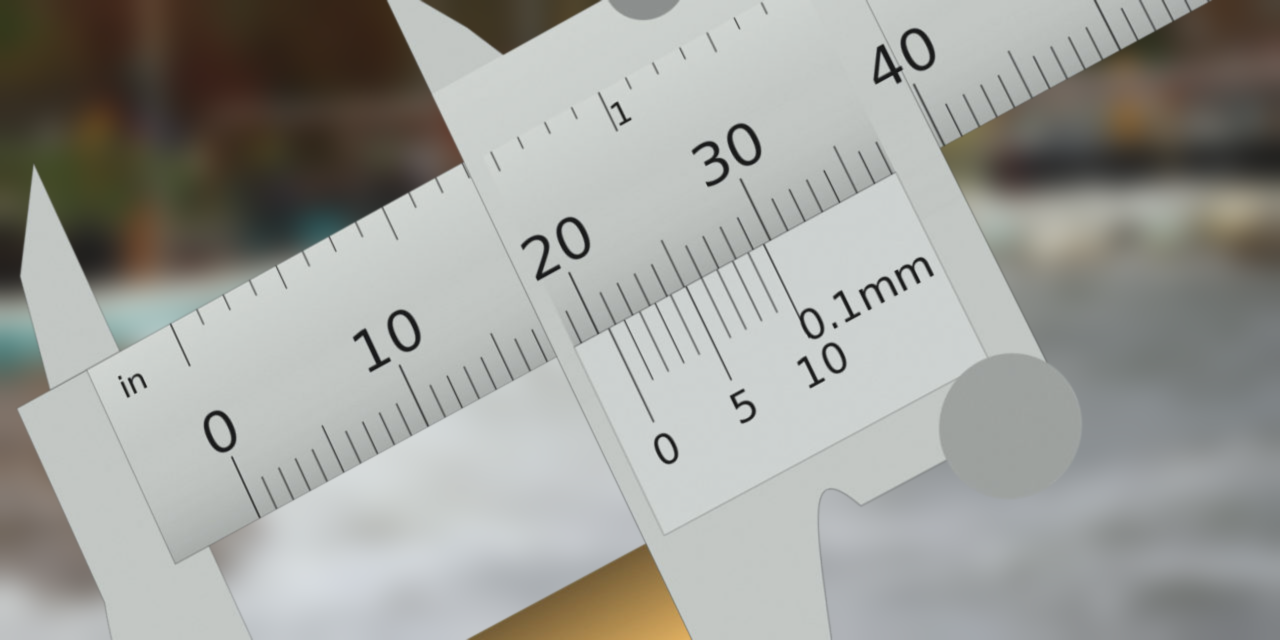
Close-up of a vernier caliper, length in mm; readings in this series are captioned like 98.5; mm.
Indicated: 20.6; mm
